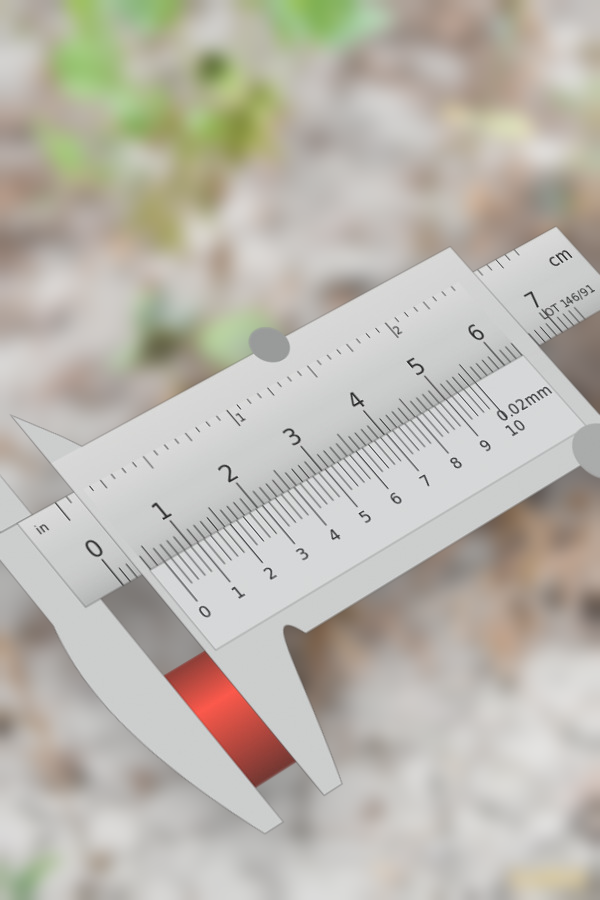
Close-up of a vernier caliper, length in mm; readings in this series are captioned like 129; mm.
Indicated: 6.0; mm
